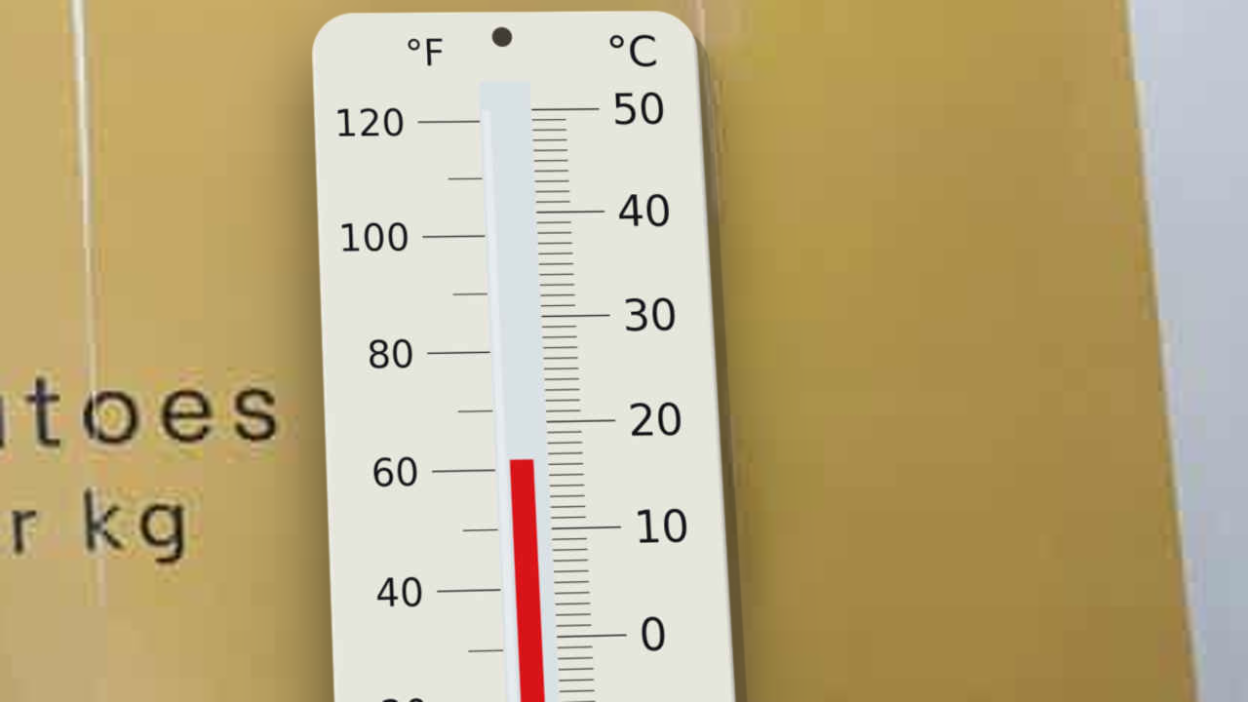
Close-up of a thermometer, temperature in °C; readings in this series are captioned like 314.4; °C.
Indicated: 16.5; °C
